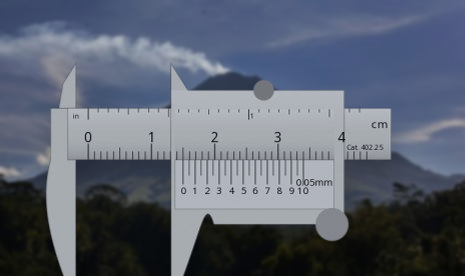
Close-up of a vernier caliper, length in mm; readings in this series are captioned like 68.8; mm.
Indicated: 15.0; mm
